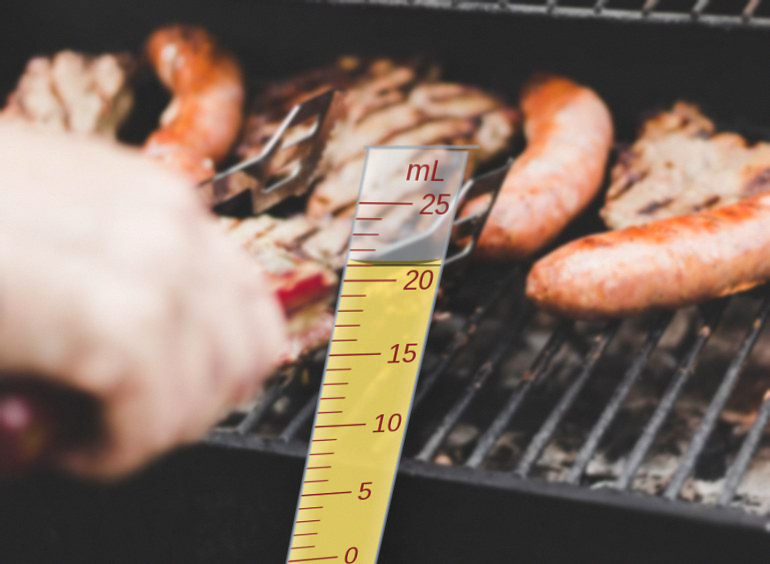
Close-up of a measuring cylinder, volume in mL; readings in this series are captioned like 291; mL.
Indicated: 21; mL
